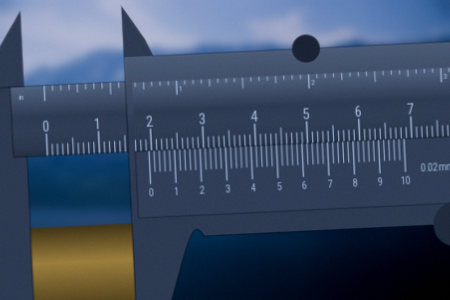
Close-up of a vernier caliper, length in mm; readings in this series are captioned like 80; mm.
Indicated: 19.5; mm
